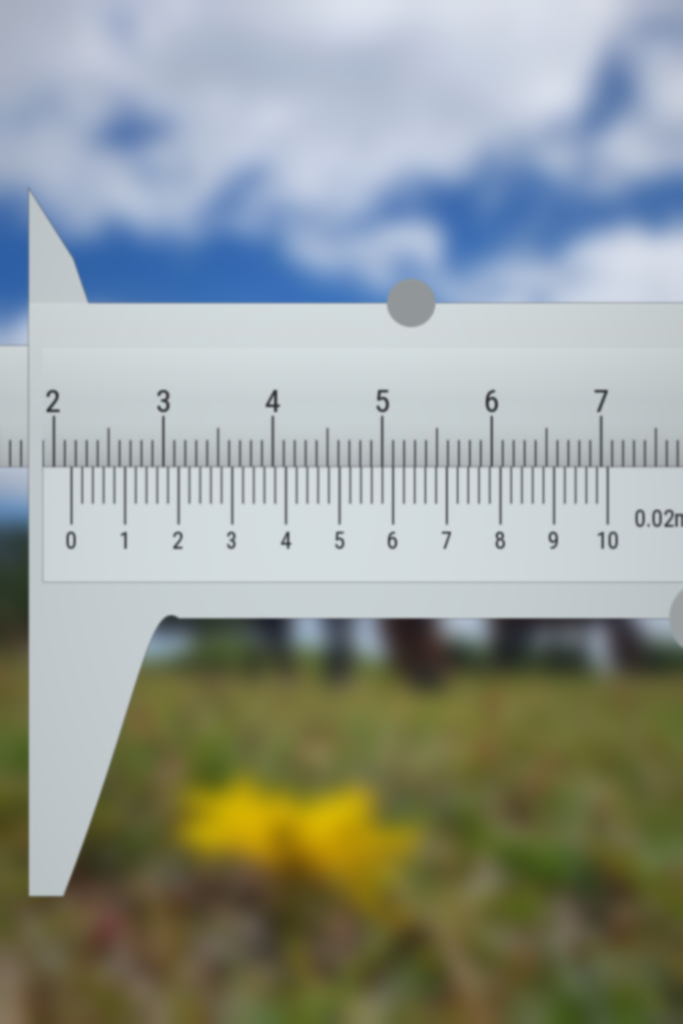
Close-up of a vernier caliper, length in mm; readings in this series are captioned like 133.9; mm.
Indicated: 21.6; mm
